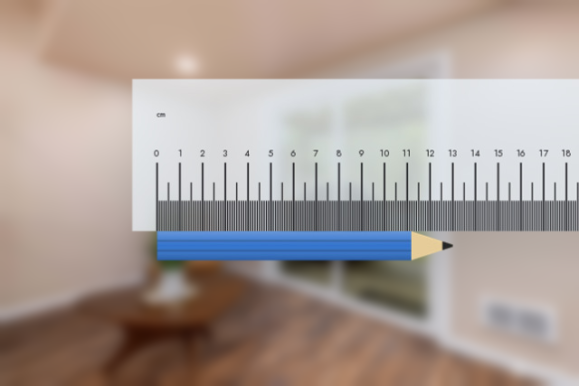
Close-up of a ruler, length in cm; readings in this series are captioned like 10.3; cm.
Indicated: 13; cm
